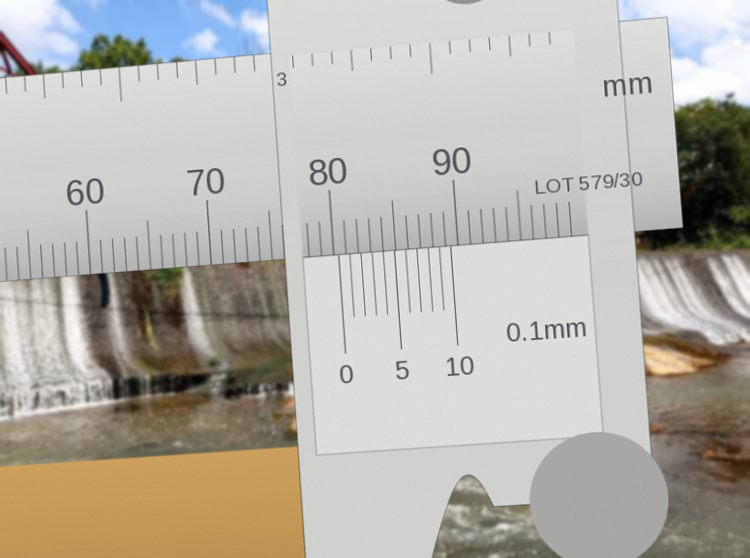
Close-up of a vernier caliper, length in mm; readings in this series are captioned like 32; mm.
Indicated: 80.4; mm
